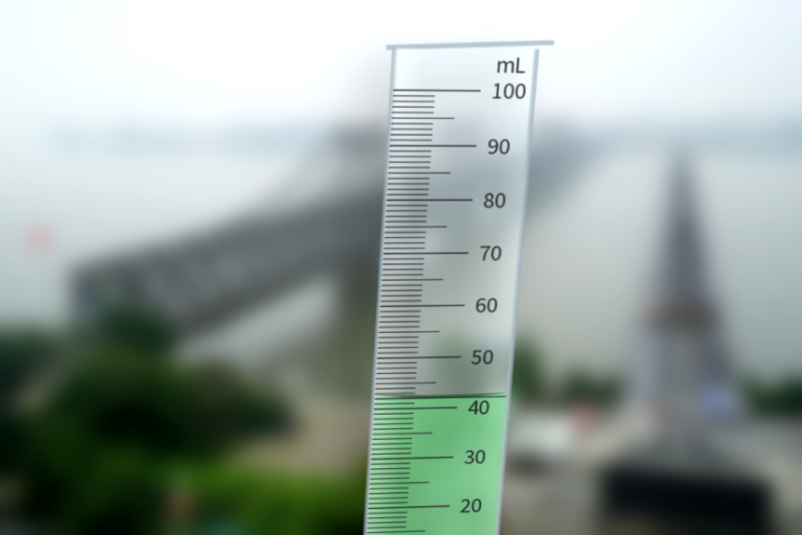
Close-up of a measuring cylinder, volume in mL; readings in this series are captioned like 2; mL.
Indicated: 42; mL
